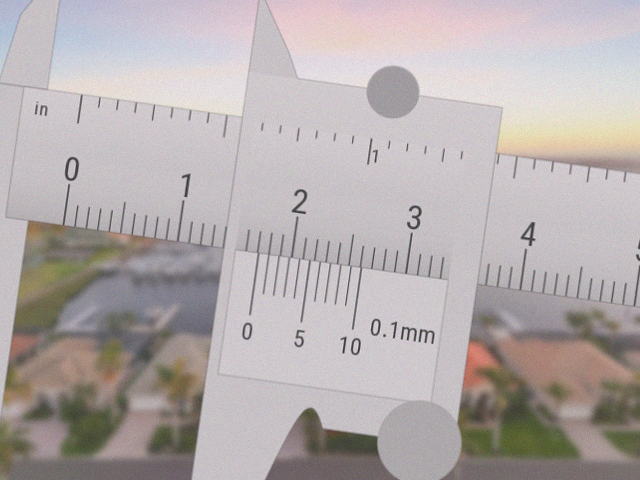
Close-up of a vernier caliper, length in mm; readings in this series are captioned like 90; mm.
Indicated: 17.1; mm
